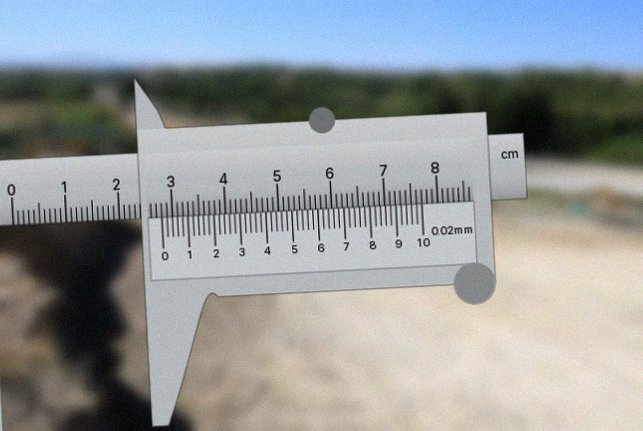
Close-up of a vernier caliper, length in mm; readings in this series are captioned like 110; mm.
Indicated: 28.0; mm
